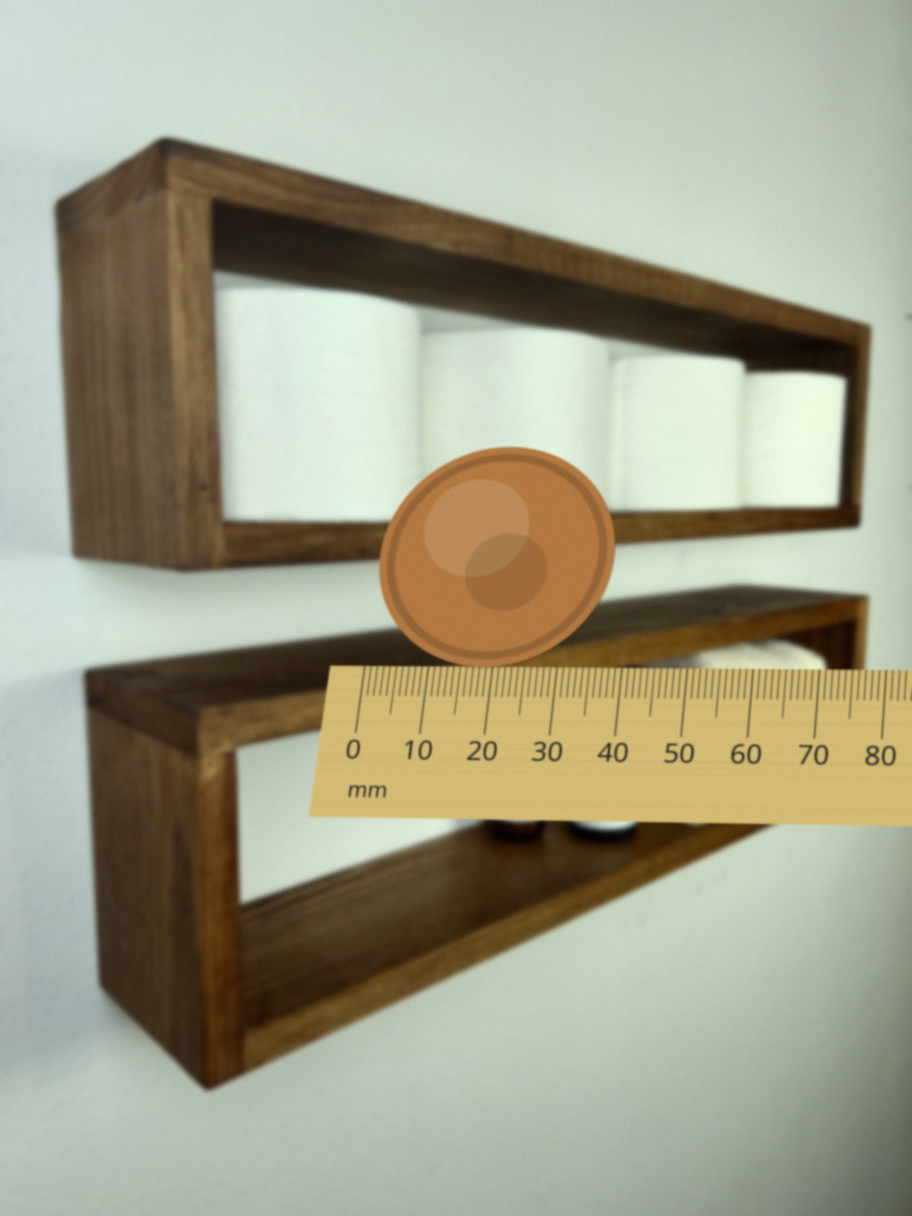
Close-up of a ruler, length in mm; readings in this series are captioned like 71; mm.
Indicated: 37; mm
